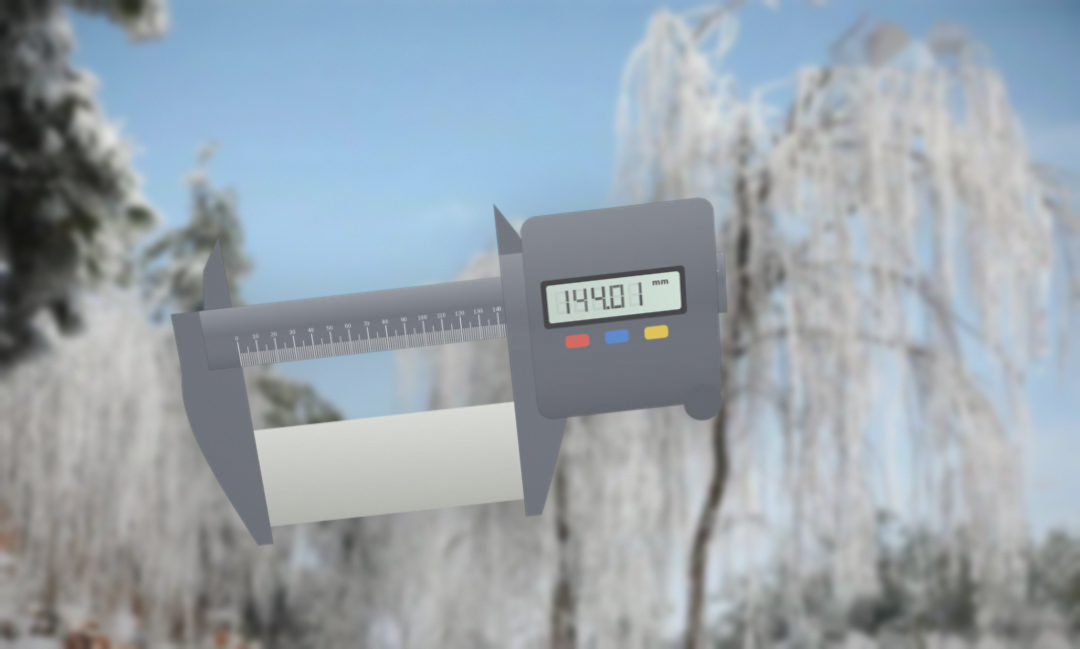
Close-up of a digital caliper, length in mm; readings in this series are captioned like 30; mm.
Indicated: 144.01; mm
